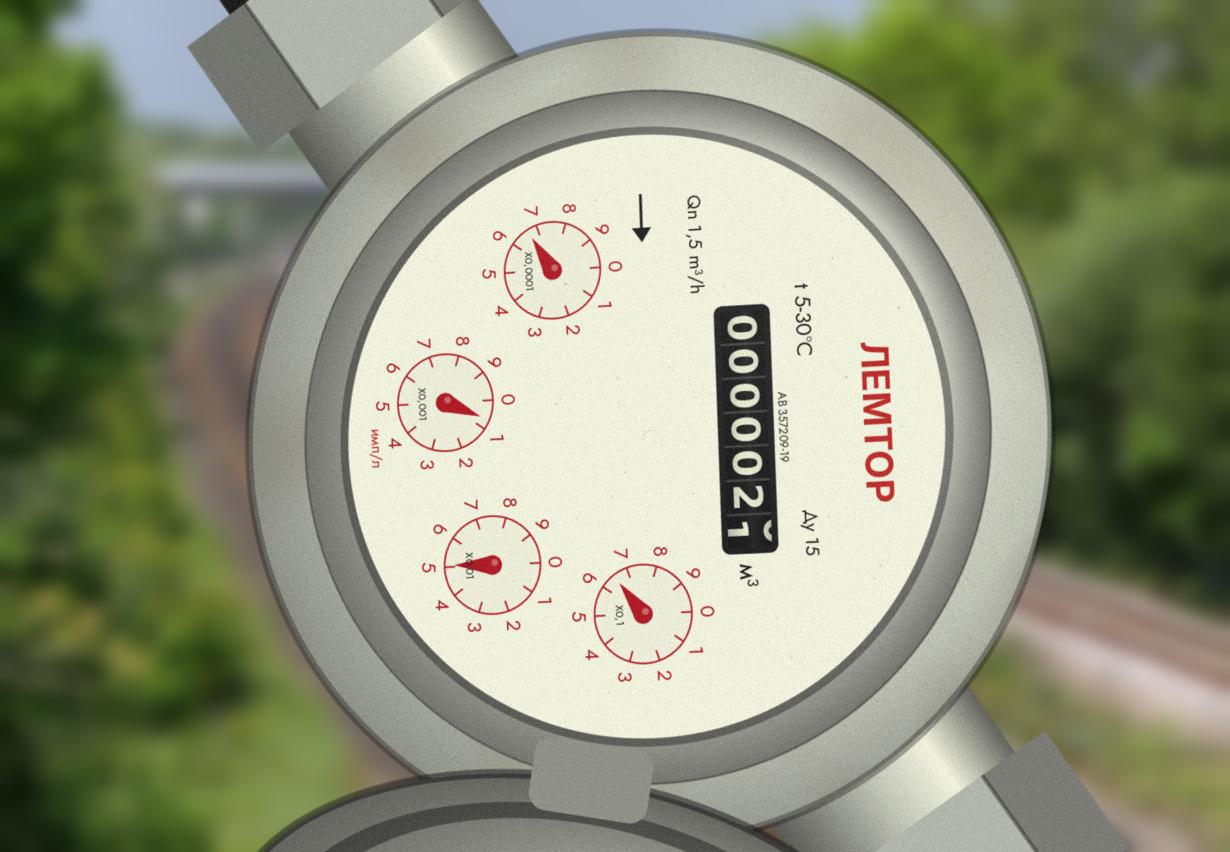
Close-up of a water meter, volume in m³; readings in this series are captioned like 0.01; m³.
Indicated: 20.6506; m³
